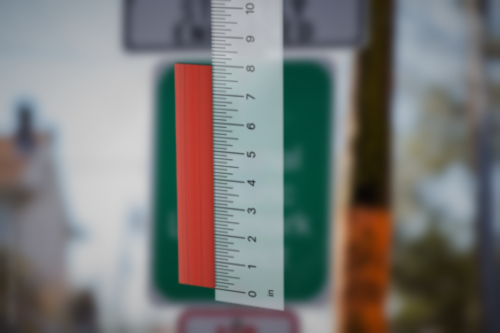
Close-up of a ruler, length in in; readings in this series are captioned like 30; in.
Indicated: 8; in
